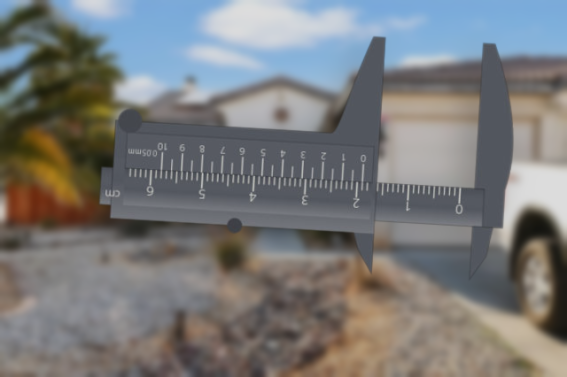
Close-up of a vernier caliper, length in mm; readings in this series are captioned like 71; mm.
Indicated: 19.0; mm
